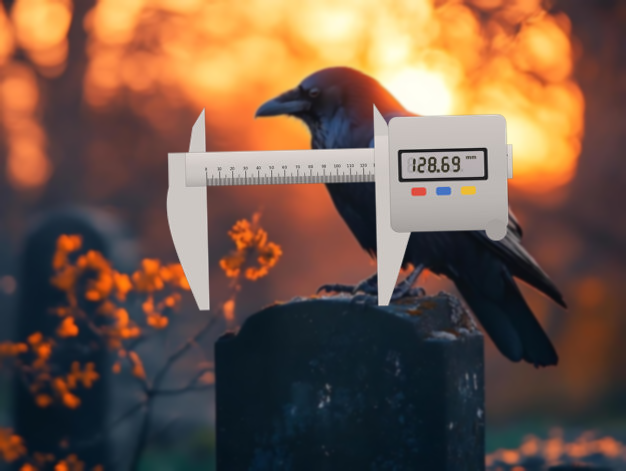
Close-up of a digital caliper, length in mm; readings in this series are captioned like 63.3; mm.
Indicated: 128.69; mm
